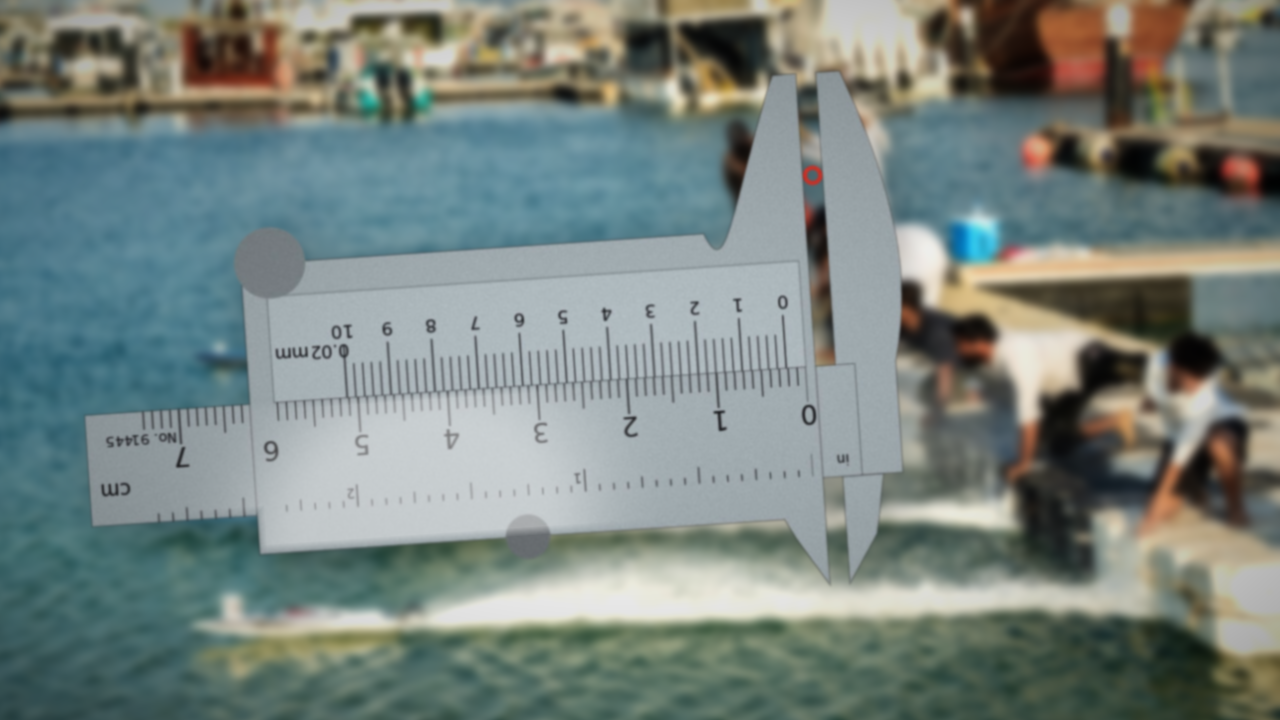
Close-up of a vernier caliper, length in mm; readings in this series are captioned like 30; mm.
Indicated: 2.2; mm
